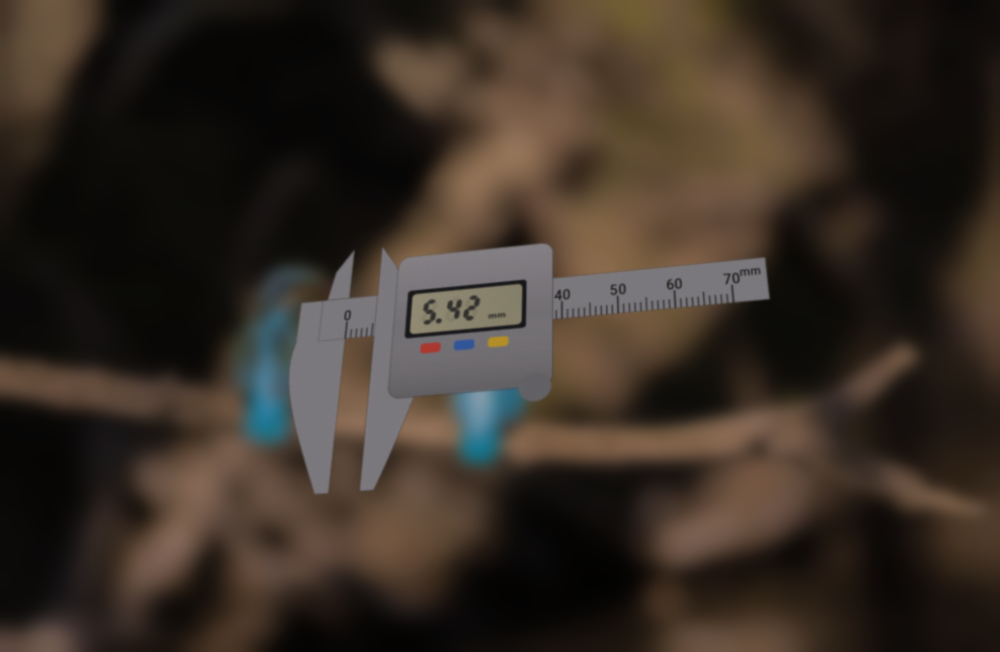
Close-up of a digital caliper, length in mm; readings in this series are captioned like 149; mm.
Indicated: 5.42; mm
